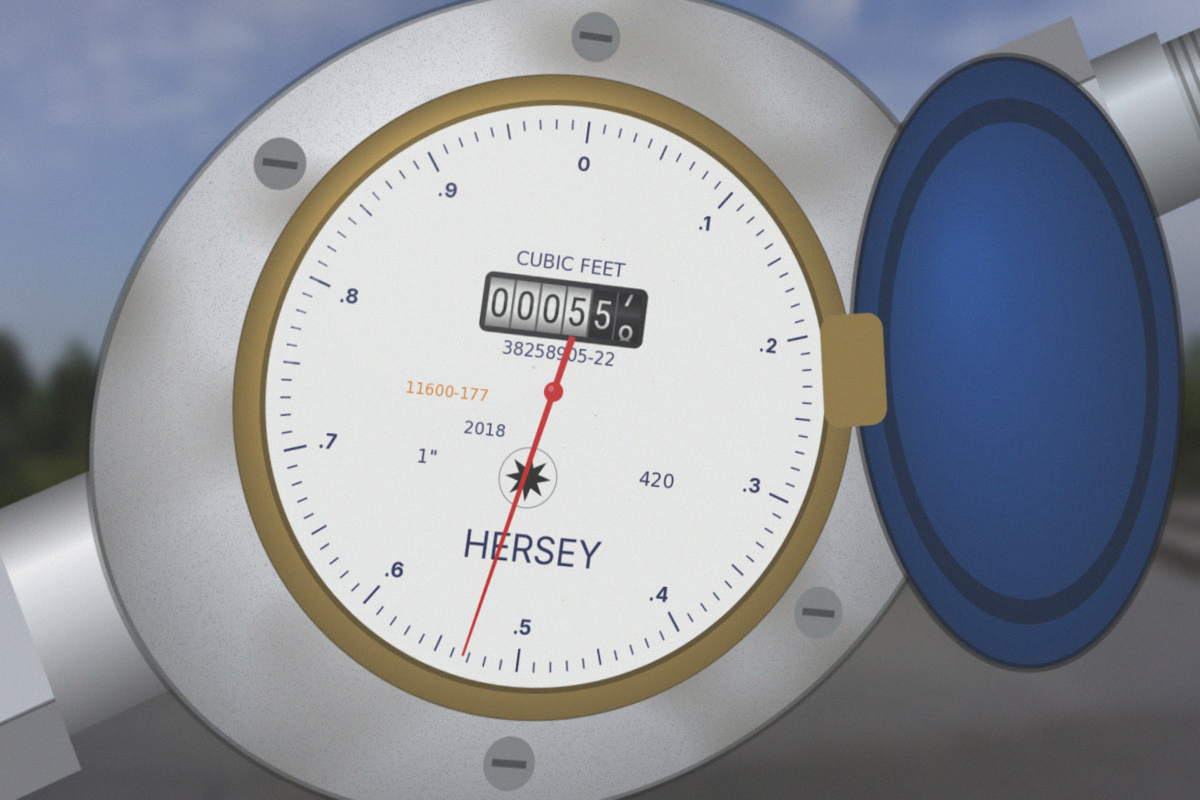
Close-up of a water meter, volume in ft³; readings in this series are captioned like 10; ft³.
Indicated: 557.53; ft³
